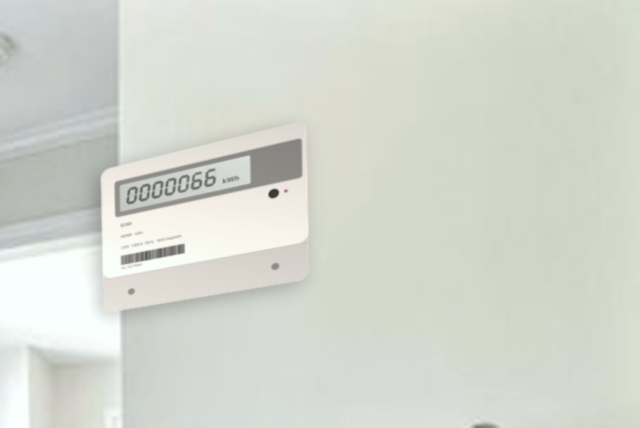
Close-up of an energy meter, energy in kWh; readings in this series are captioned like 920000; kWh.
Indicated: 66; kWh
